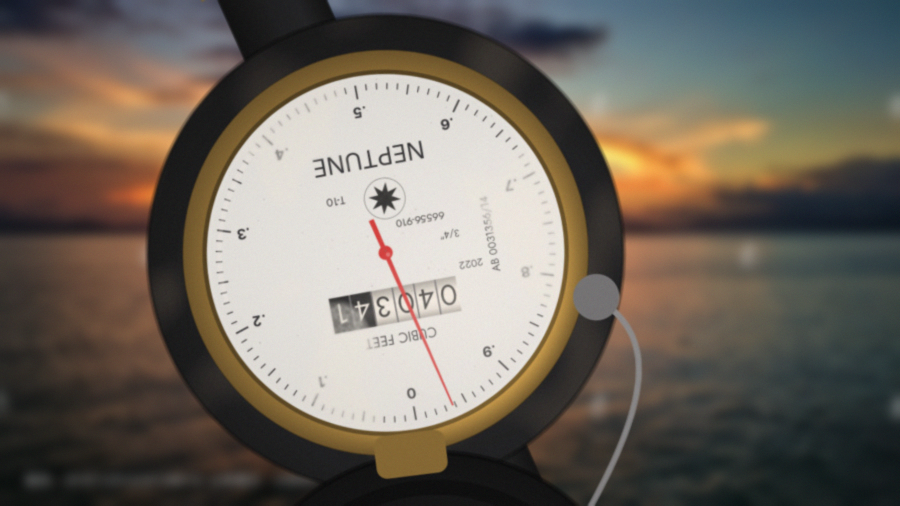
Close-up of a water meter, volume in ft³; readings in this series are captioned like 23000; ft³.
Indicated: 40340.96; ft³
